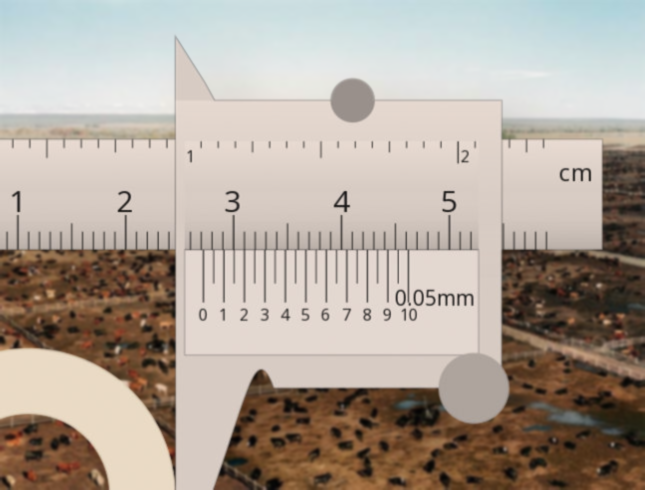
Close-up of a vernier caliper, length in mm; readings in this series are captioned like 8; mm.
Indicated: 27.2; mm
